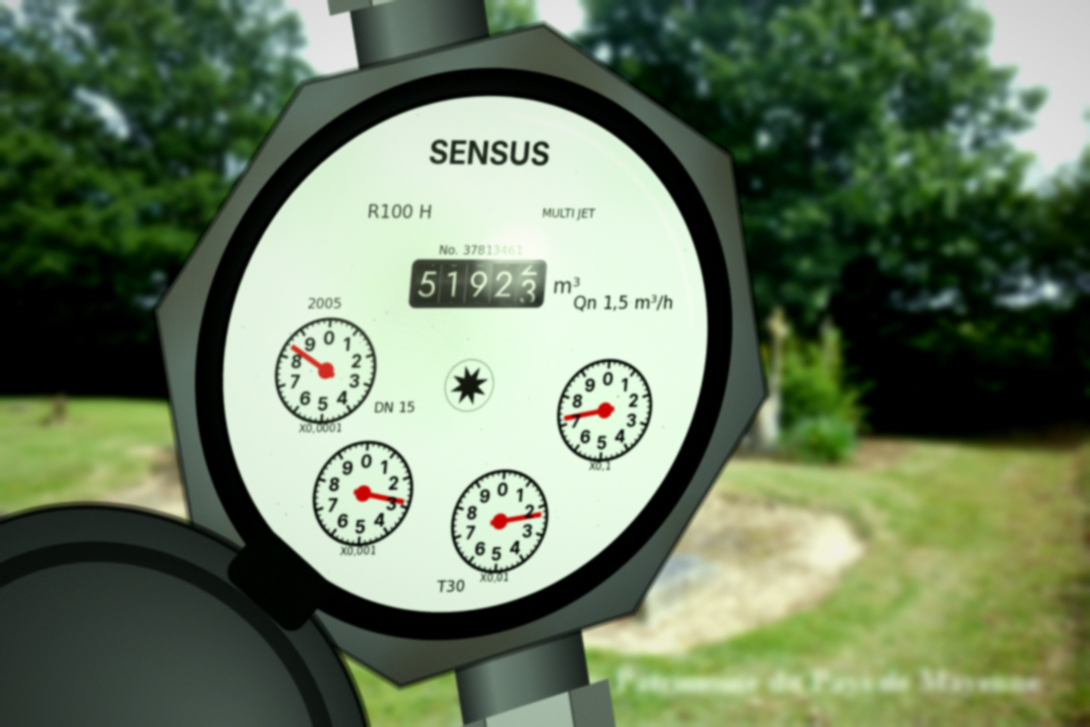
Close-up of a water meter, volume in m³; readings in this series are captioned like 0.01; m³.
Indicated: 51922.7228; m³
